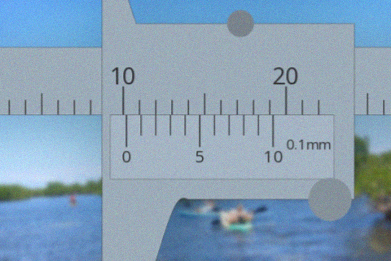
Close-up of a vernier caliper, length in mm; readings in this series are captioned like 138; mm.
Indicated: 10.2; mm
